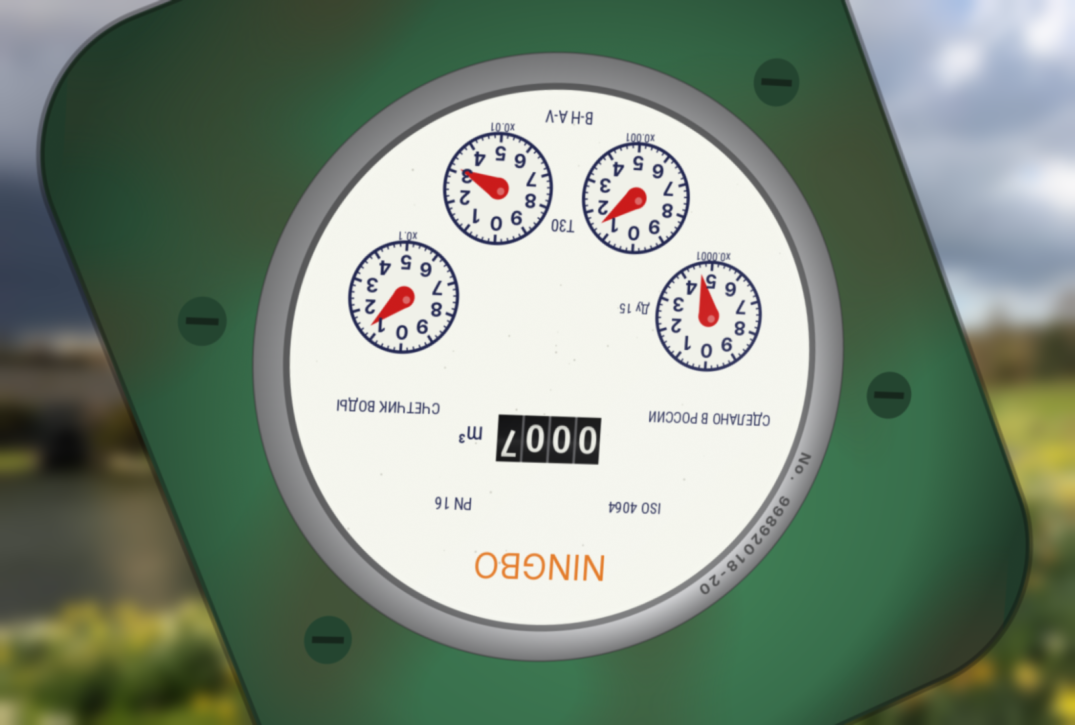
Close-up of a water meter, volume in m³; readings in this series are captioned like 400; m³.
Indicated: 7.1314; m³
